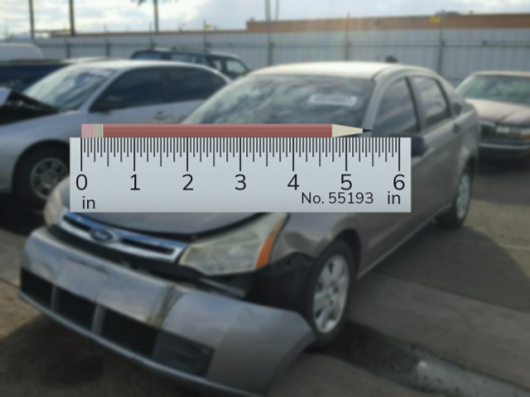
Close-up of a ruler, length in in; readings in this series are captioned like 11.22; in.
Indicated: 5.5; in
